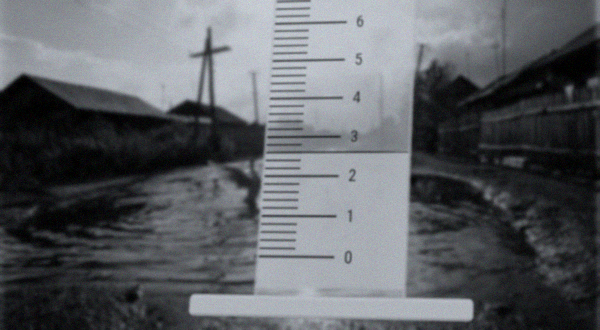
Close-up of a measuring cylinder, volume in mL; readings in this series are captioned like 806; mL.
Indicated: 2.6; mL
